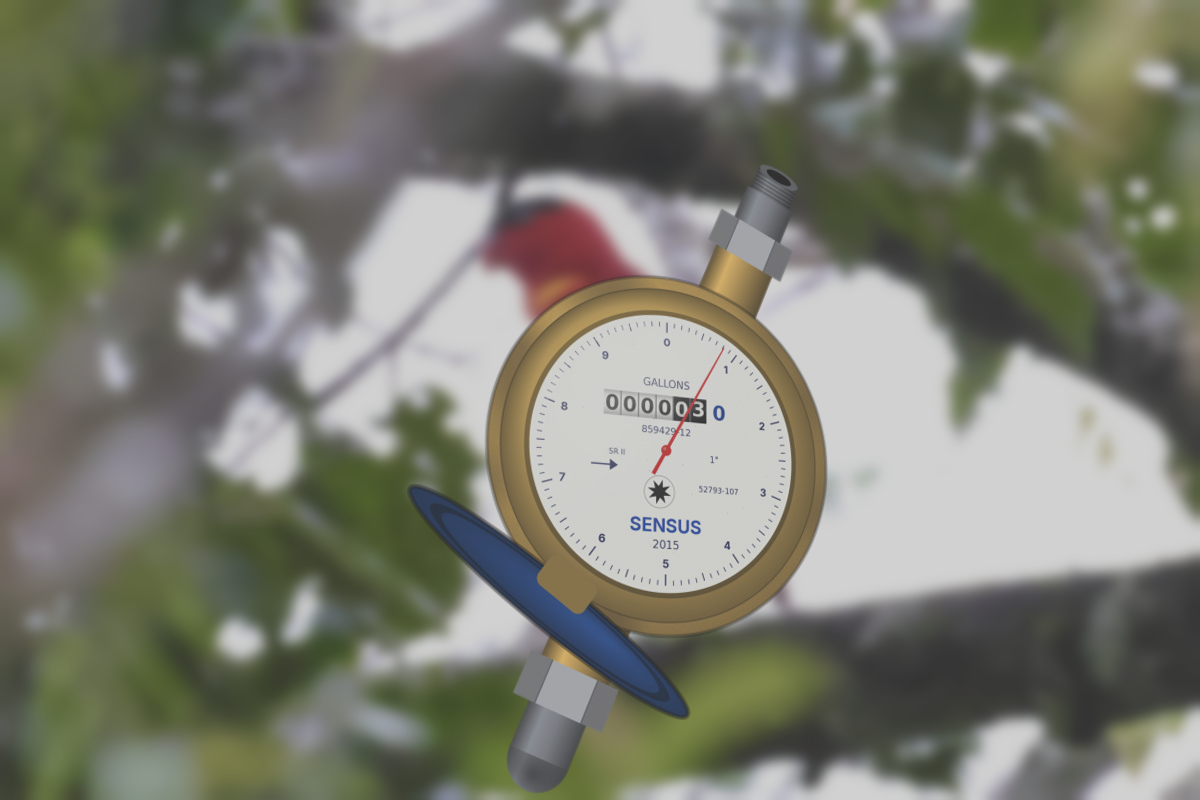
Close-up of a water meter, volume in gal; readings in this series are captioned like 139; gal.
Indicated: 30.8; gal
